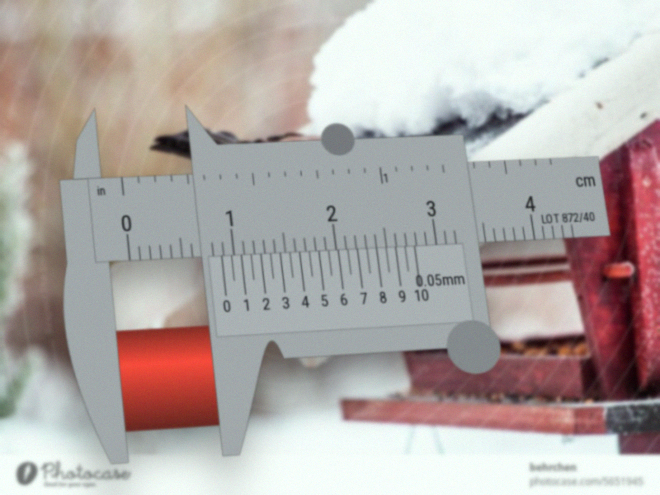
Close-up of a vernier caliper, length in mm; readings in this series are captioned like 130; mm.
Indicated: 8.8; mm
